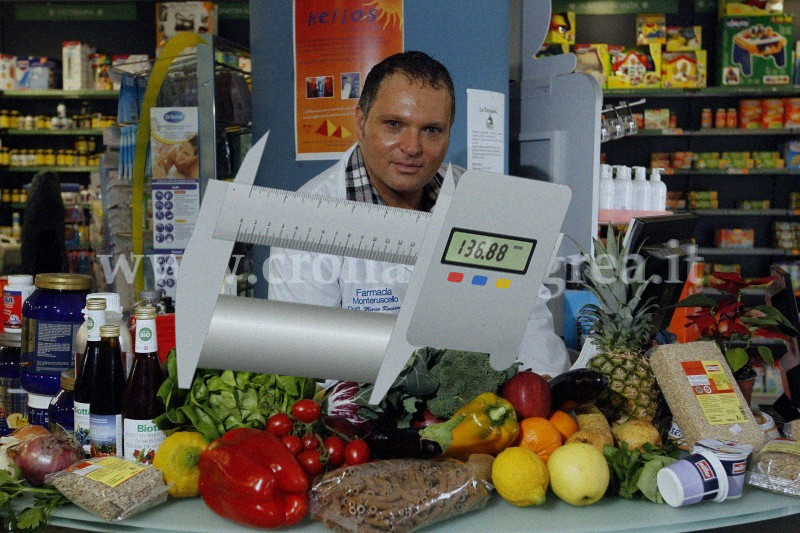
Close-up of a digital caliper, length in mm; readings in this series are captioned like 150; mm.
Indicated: 136.88; mm
